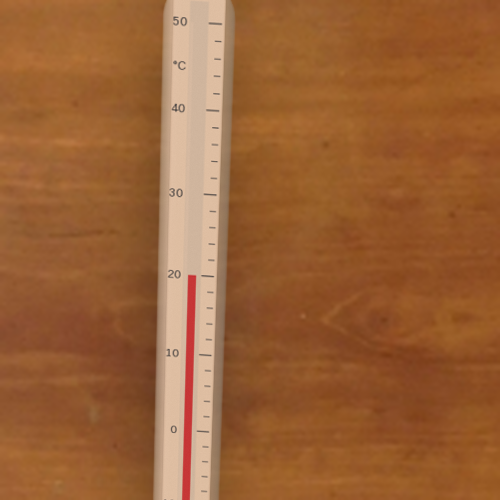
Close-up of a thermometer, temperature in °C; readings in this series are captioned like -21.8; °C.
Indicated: 20; °C
